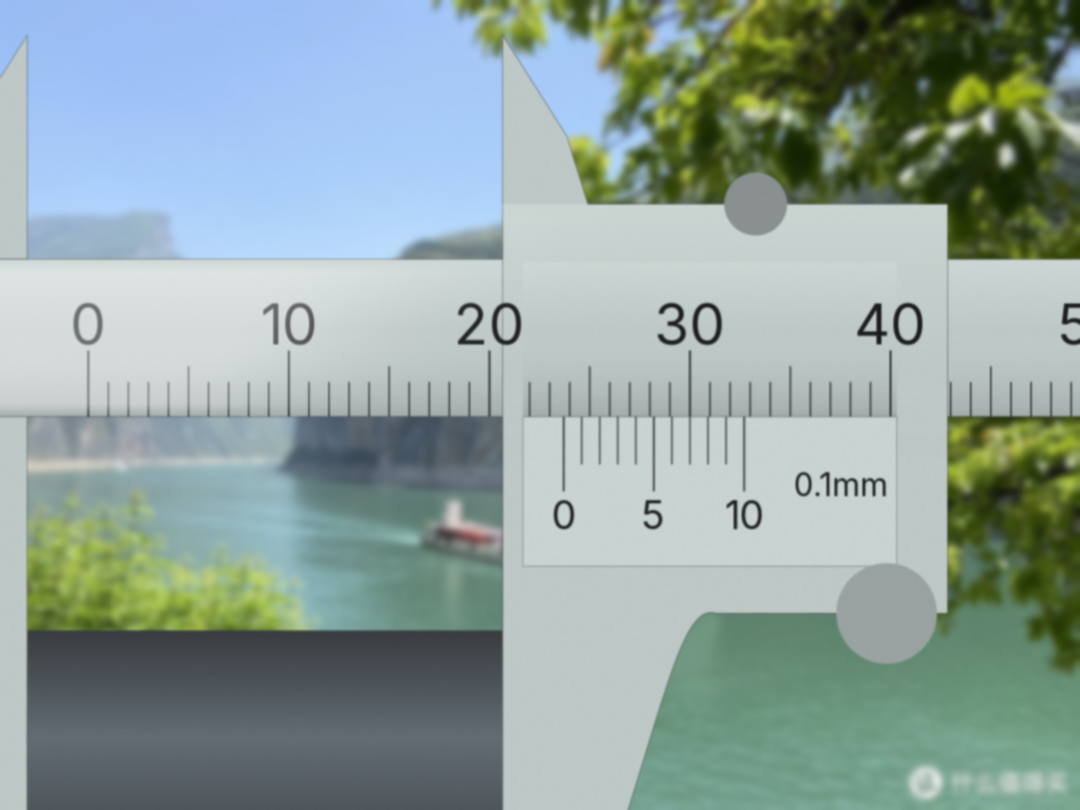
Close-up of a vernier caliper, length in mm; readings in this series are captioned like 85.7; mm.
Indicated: 23.7; mm
